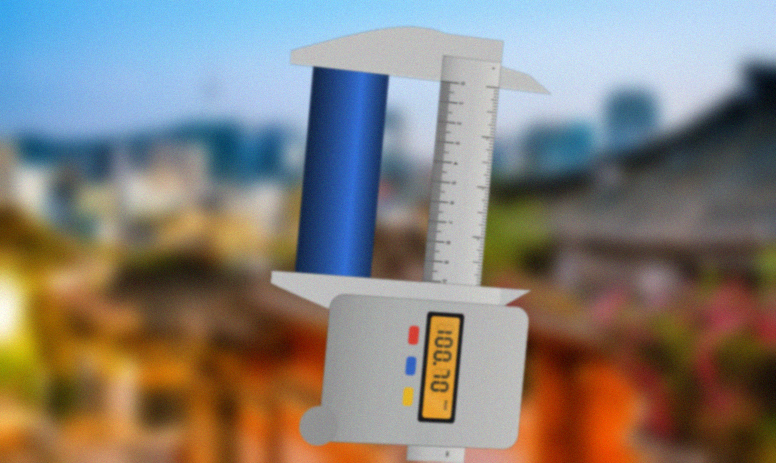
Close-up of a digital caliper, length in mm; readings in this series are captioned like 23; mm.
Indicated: 100.70; mm
